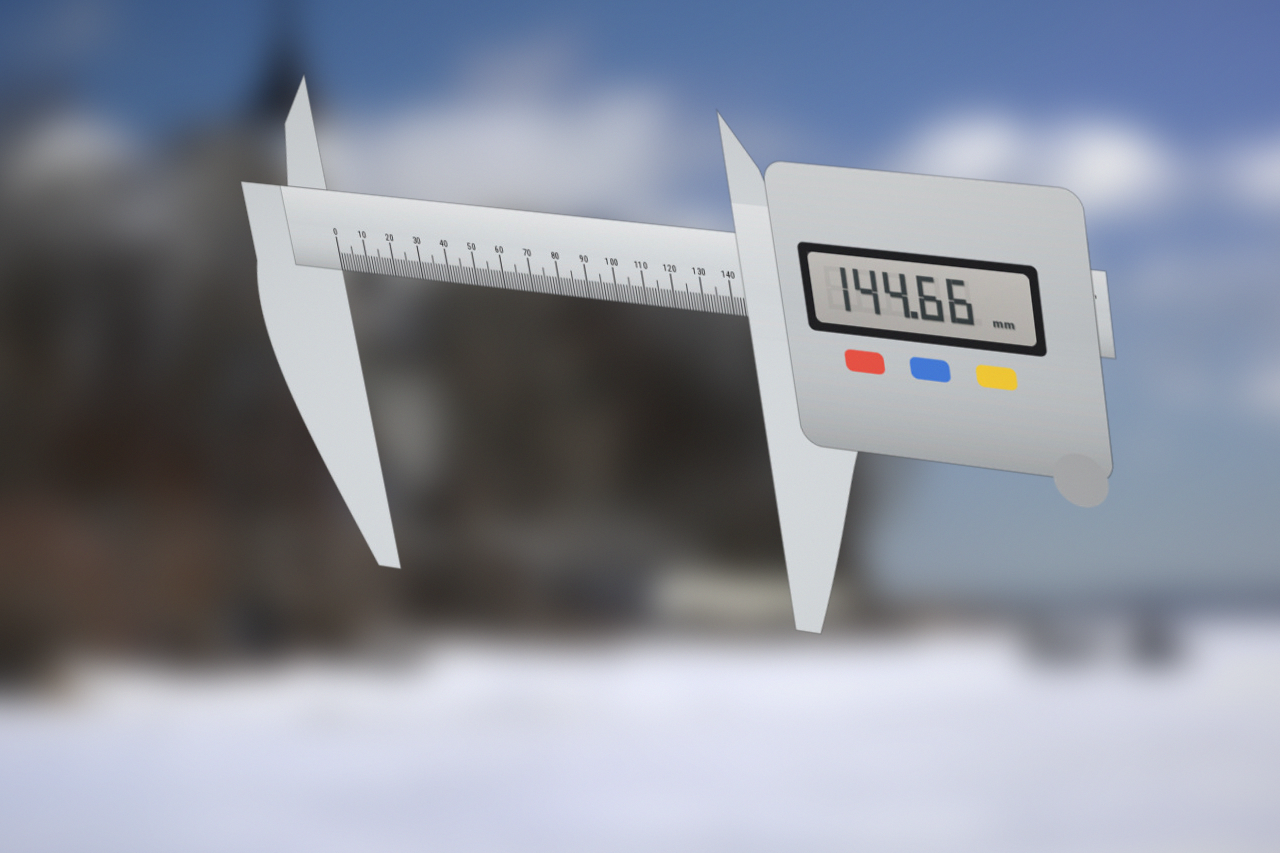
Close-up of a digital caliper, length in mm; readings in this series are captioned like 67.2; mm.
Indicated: 144.66; mm
